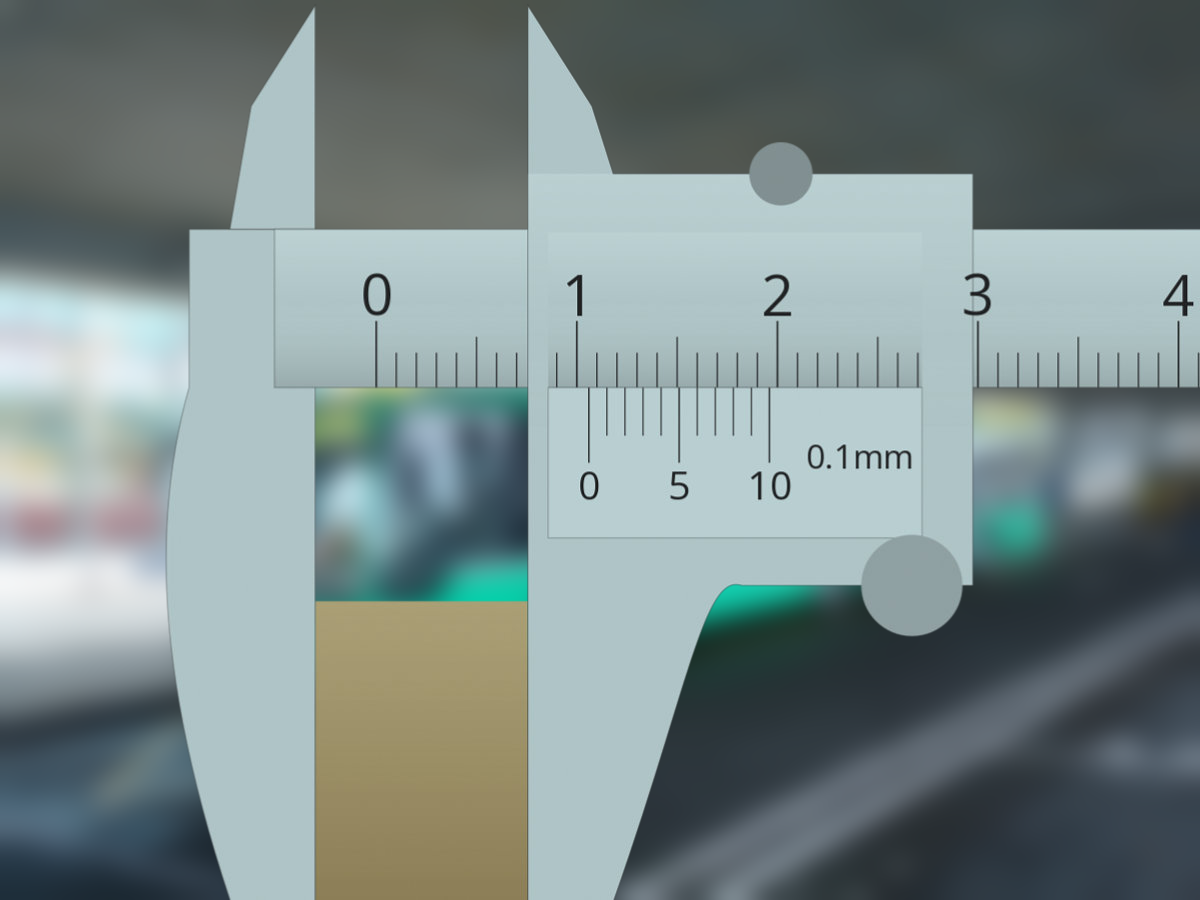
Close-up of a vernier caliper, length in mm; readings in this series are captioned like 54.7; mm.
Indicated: 10.6; mm
